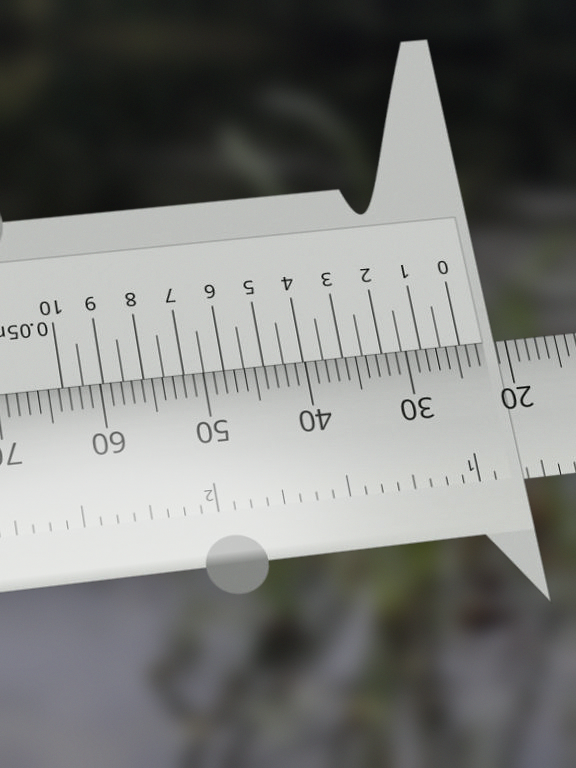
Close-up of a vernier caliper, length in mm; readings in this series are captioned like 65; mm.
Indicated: 24.6; mm
